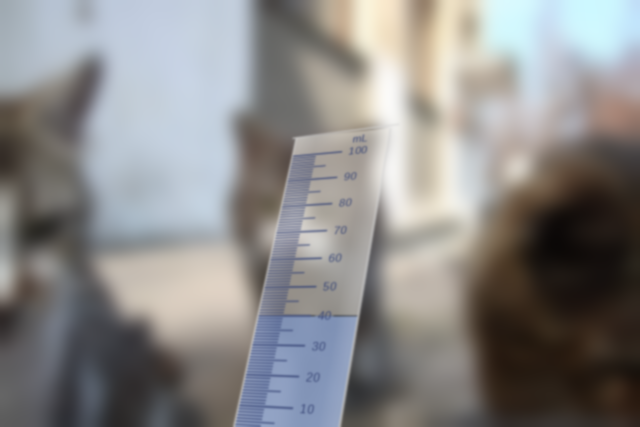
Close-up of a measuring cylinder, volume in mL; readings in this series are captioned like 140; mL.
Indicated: 40; mL
